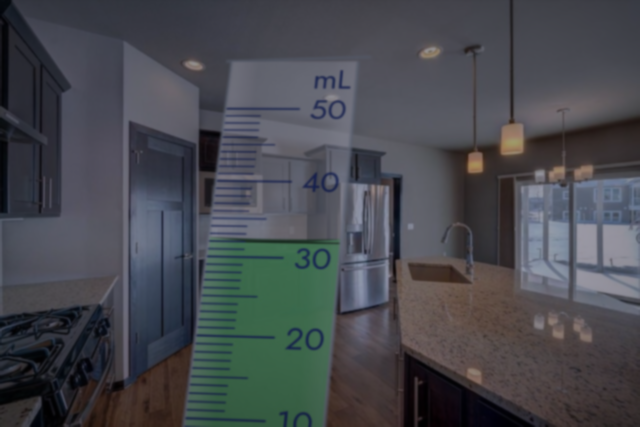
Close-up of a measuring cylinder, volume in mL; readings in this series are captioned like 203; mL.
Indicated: 32; mL
